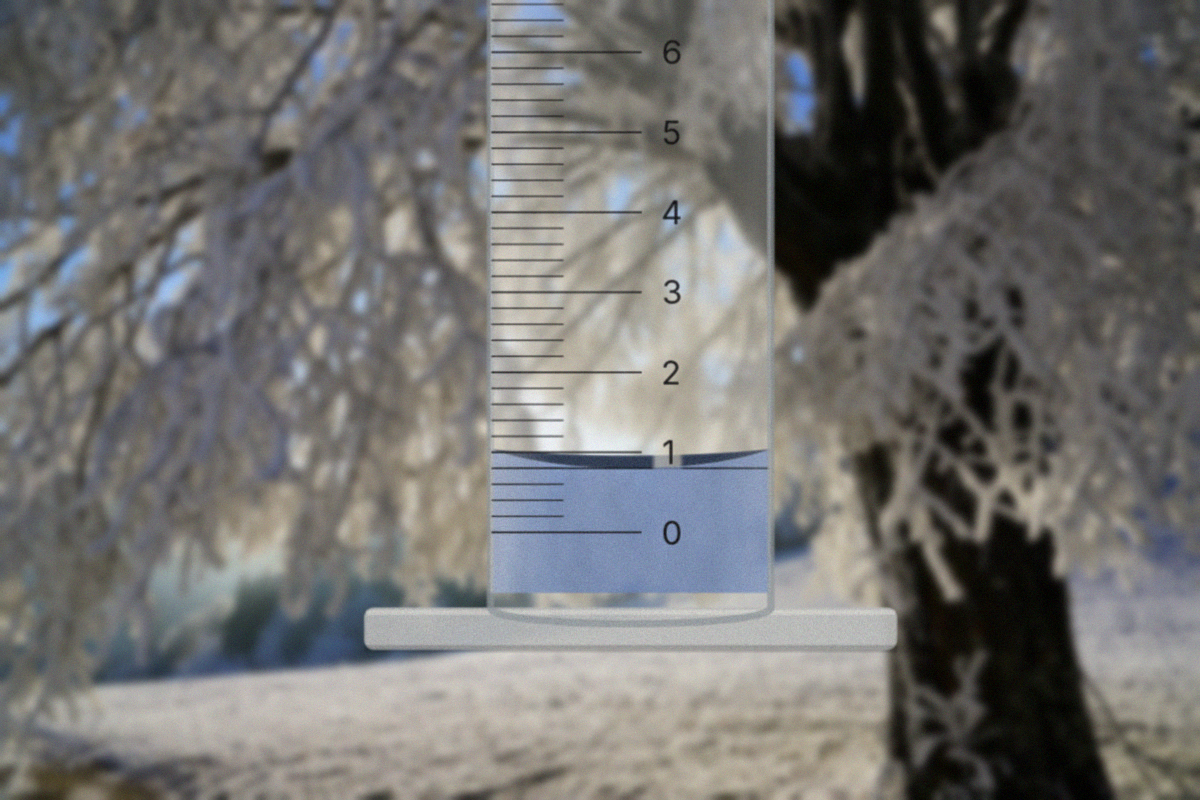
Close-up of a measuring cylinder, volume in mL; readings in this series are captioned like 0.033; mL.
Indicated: 0.8; mL
